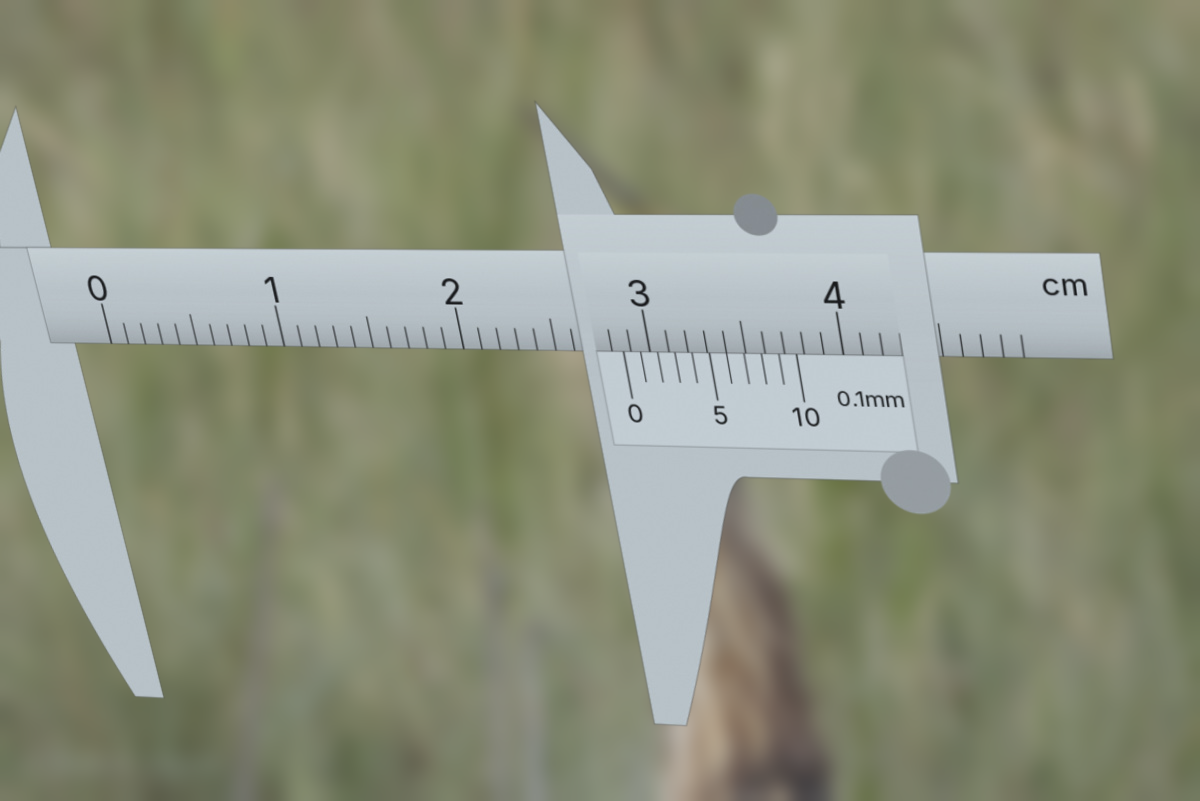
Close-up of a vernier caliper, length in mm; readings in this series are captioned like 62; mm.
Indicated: 28.6; mm
